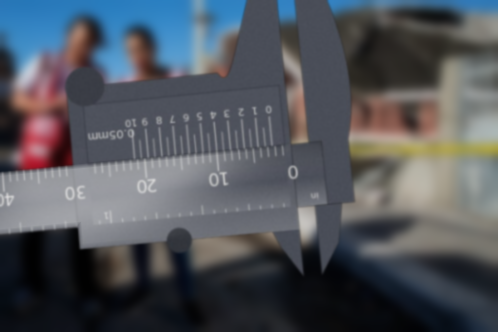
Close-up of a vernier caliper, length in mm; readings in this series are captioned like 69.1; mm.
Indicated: 2.4; mm
